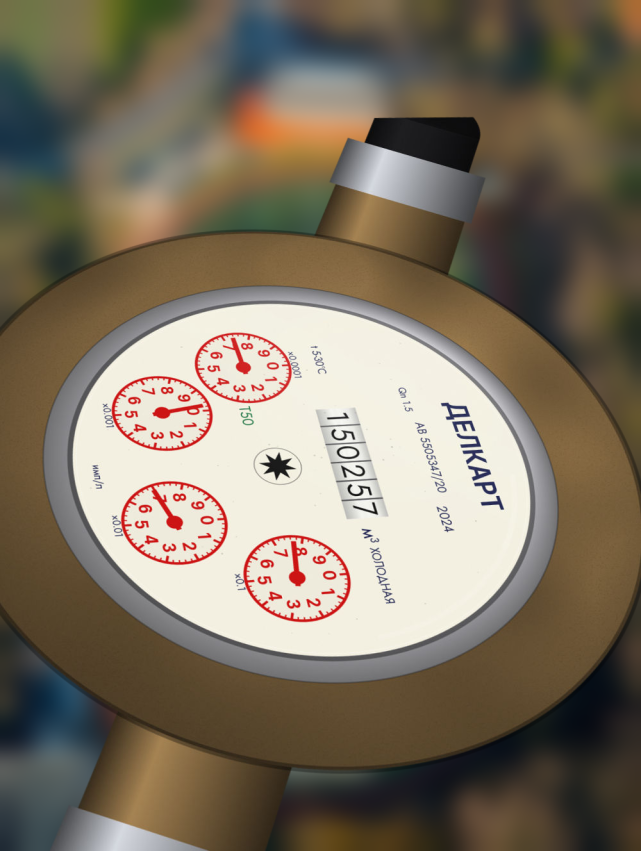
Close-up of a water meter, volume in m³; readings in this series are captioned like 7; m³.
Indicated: 150257.7697; m³
